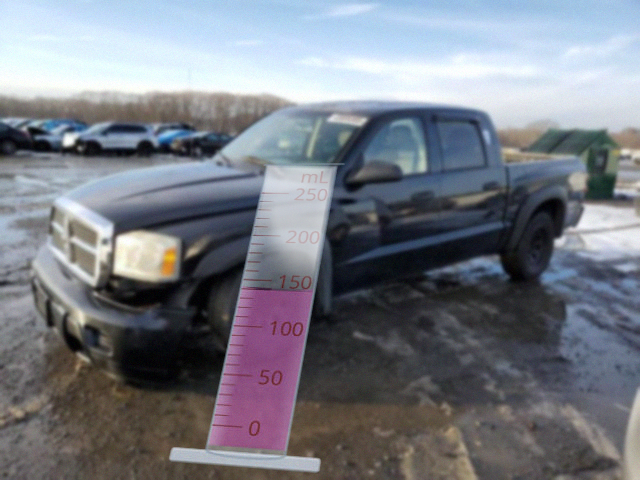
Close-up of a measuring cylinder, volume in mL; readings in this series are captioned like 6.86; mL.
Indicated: 140; mL
